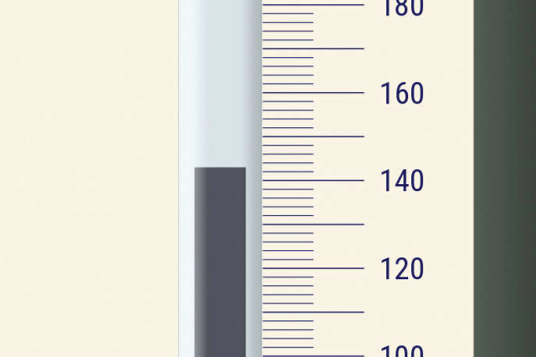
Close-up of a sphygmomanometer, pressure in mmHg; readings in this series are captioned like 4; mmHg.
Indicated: 143; mmHg
